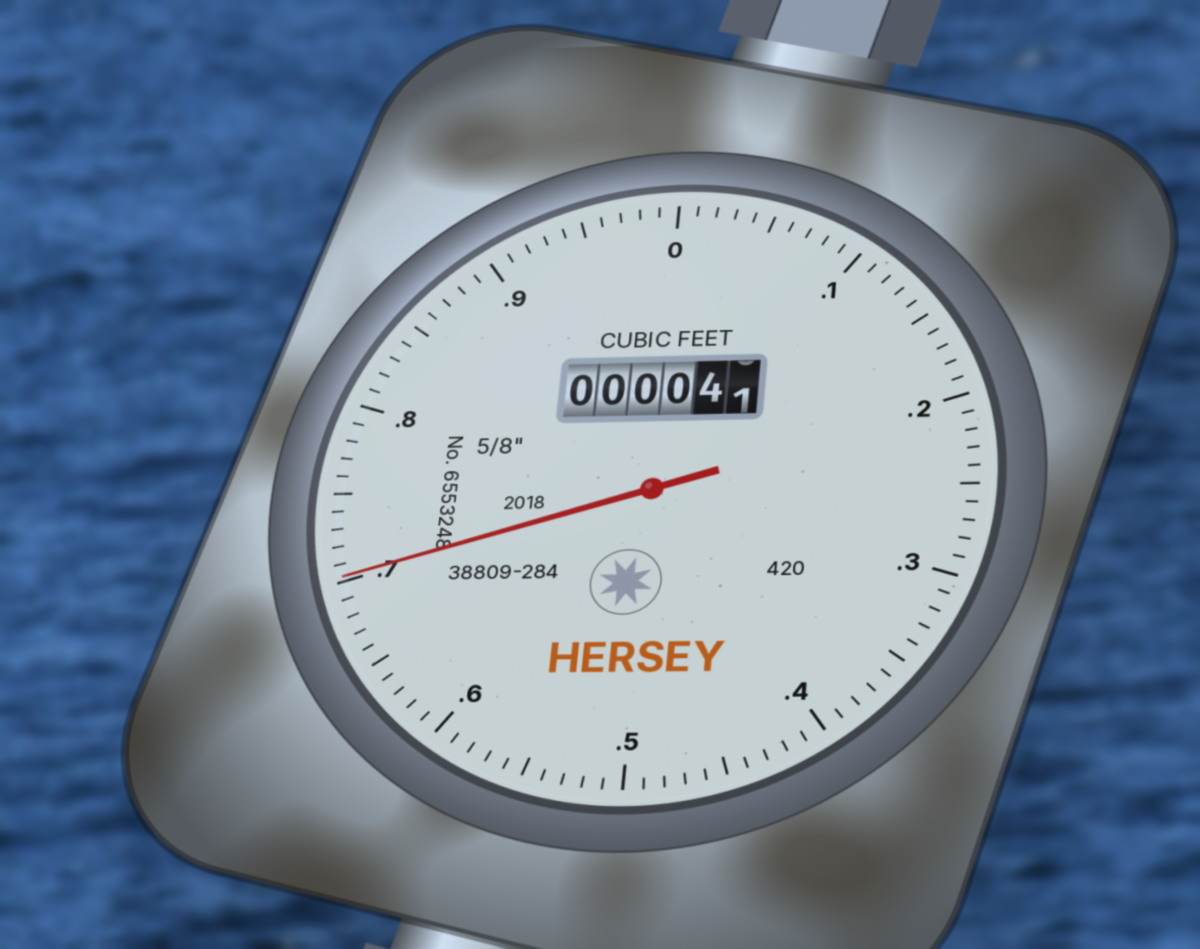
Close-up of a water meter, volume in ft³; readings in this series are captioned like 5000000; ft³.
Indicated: 40.70; ft³
